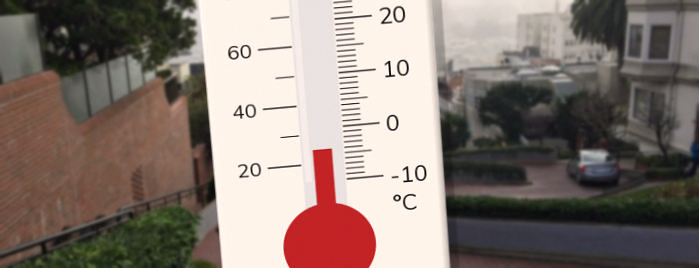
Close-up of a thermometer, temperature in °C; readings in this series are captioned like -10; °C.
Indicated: -4; °C
